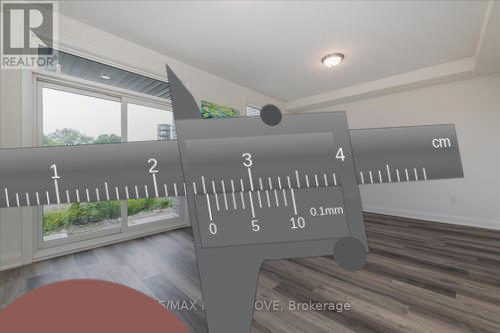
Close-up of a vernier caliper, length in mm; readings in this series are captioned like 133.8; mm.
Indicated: 25.2; mm
